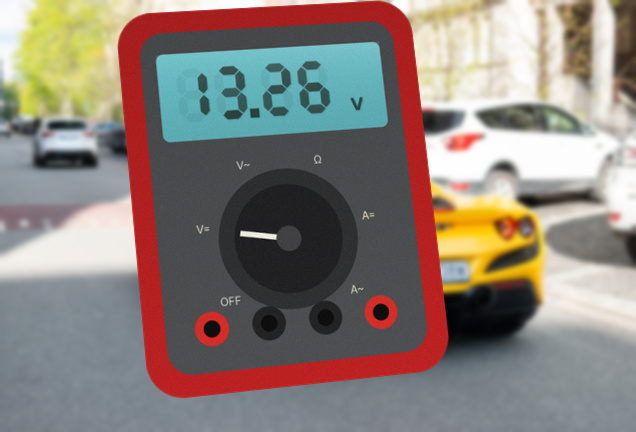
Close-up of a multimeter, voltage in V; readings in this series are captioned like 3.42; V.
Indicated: 13.26; V
